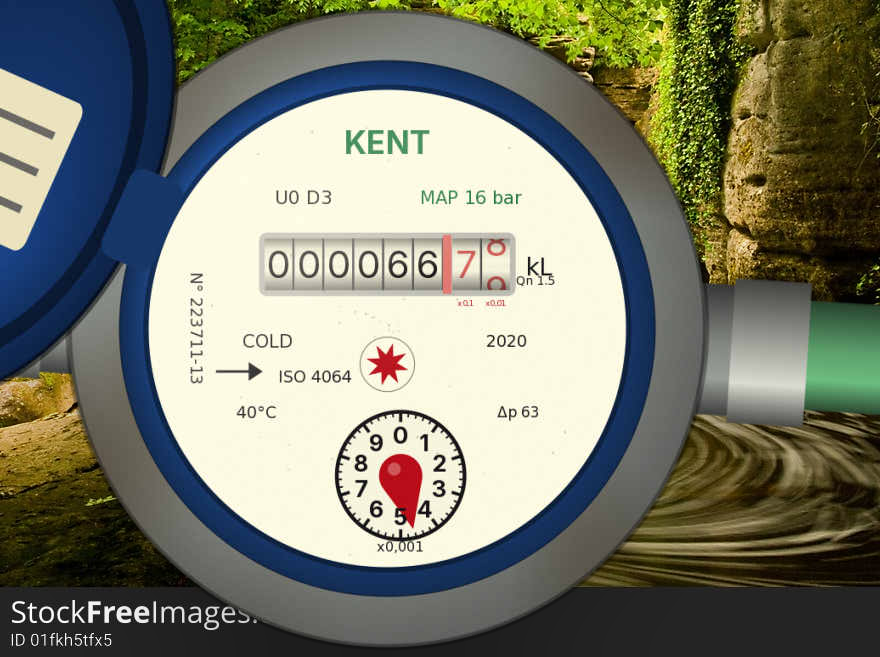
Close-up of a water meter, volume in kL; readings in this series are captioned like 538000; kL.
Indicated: 66.784; kL
